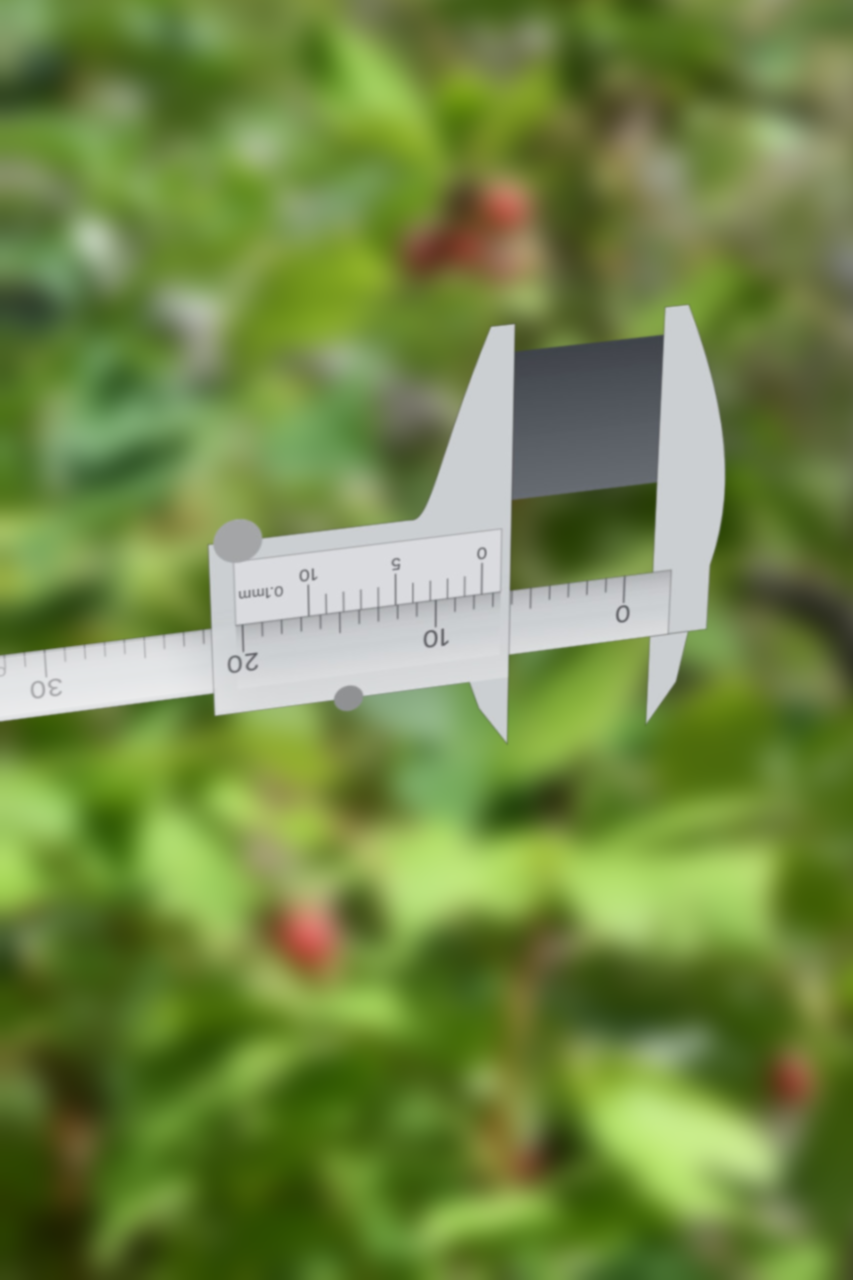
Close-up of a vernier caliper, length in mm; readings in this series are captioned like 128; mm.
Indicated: 7.6; mm
